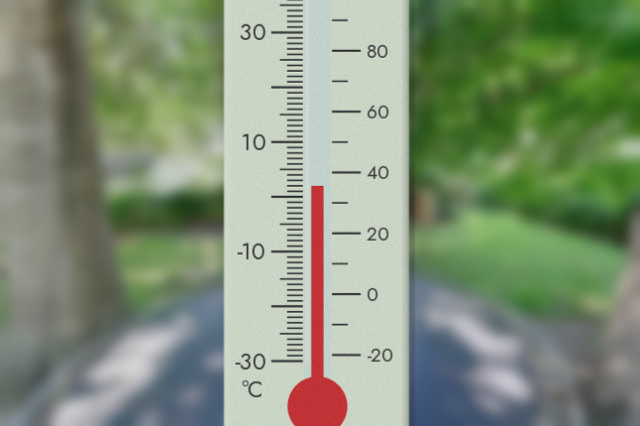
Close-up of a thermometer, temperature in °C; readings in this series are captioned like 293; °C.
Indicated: 2; °C
